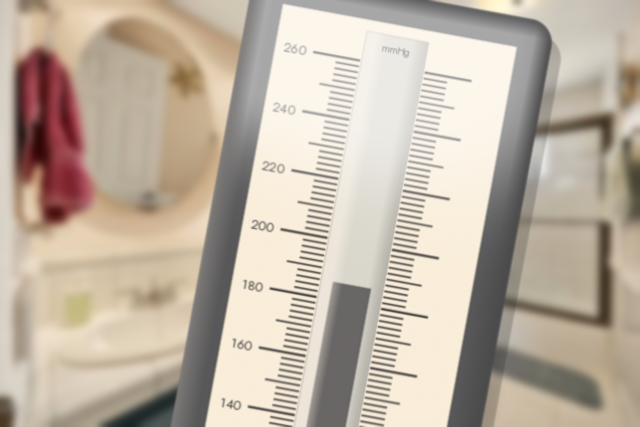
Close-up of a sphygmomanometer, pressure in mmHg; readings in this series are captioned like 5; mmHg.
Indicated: 186; mmHg
